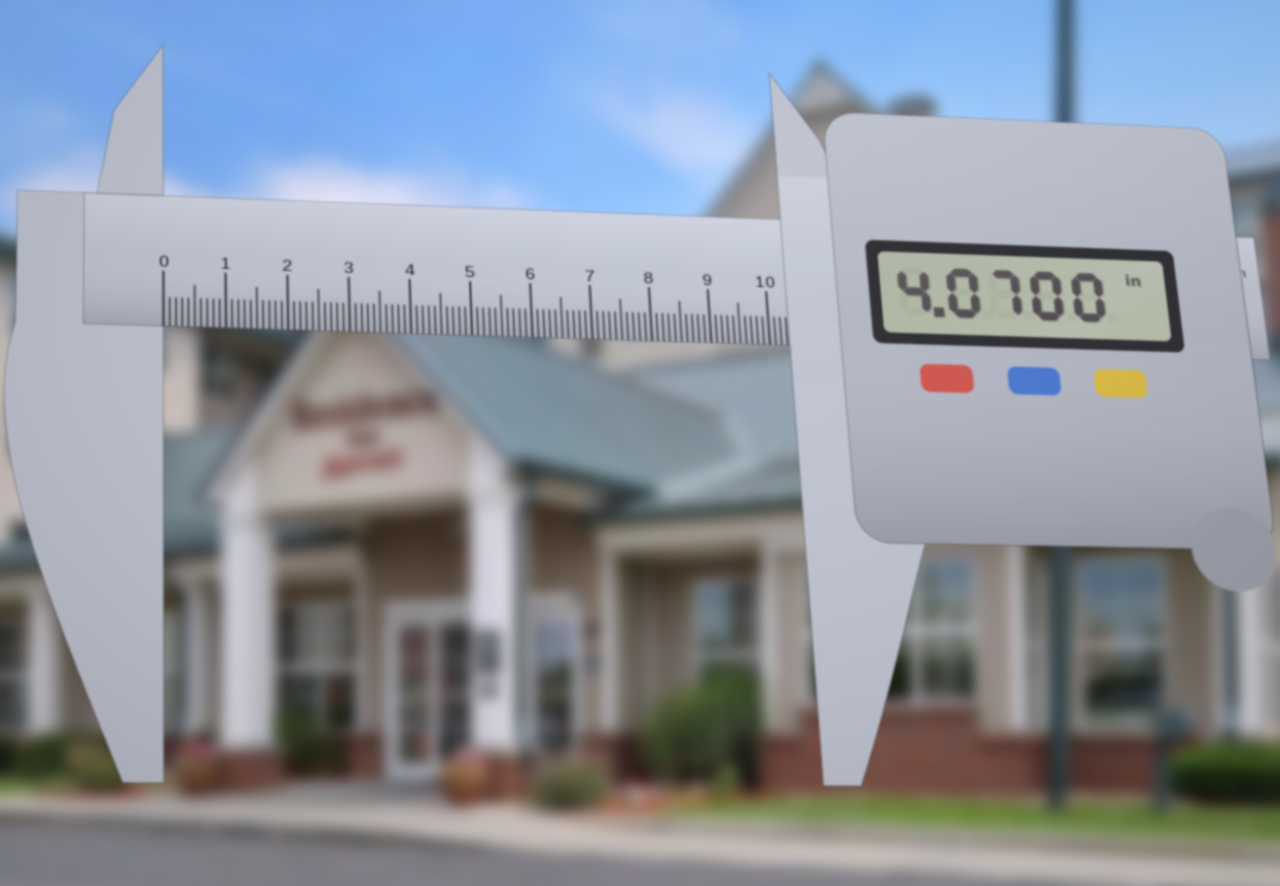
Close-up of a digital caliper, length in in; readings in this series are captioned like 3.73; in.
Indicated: 4.0700; in
